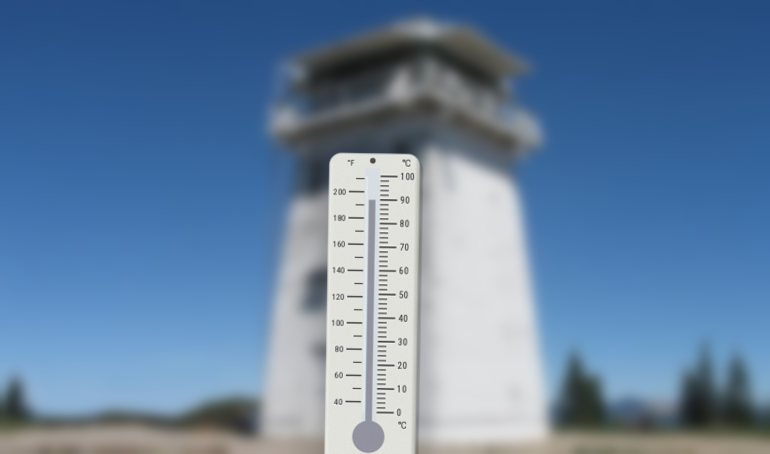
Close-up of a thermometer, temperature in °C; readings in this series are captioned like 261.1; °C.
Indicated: 90; °C
